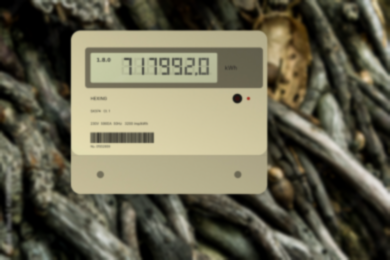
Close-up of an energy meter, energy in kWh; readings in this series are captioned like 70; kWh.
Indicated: 717992.0; kWh
